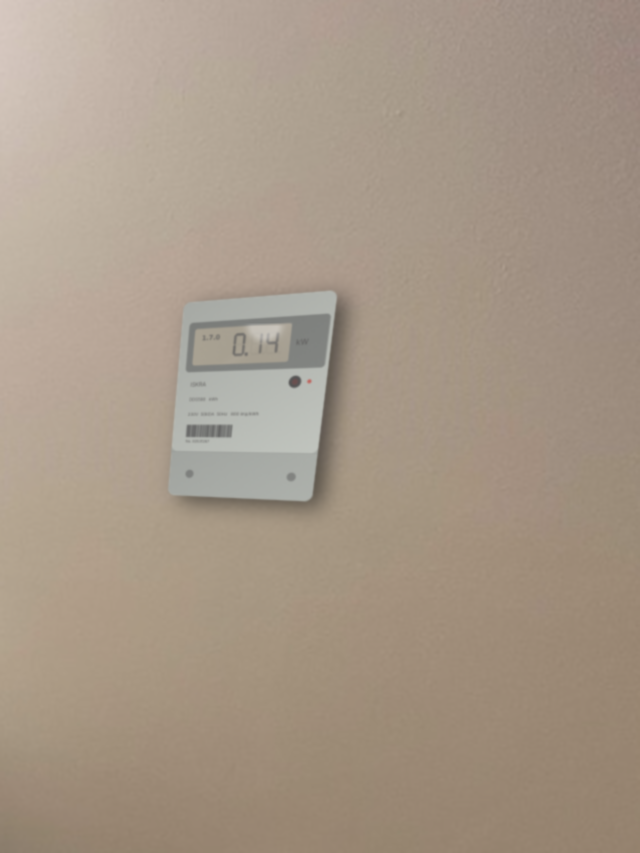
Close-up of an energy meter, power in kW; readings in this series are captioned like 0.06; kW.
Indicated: 0.14; kW
